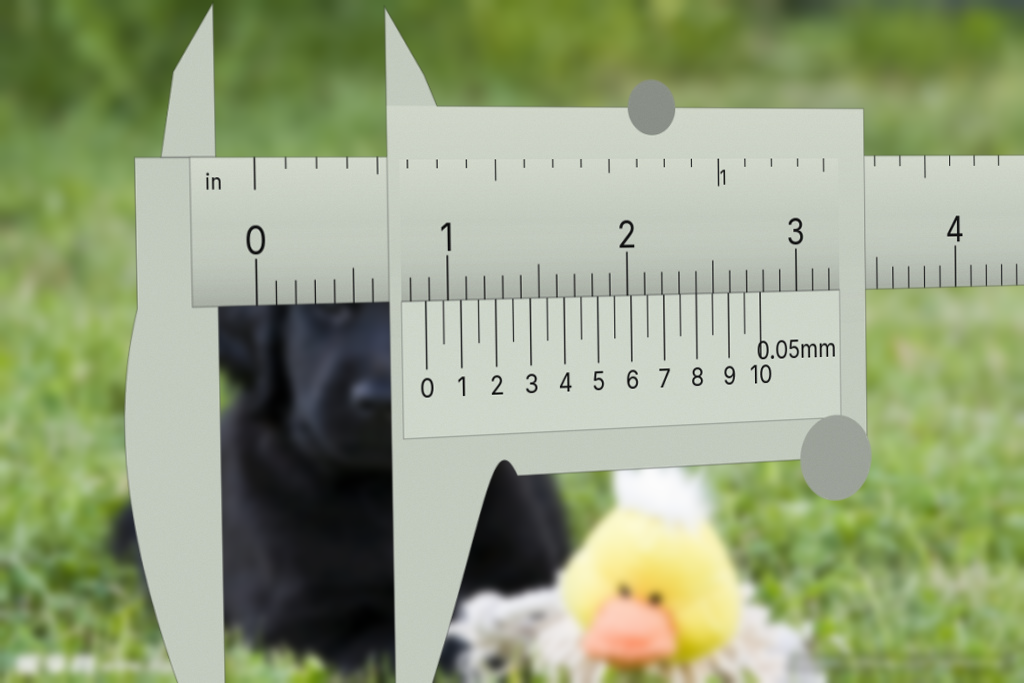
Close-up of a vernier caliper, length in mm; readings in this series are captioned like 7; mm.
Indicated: 8.8; mm
